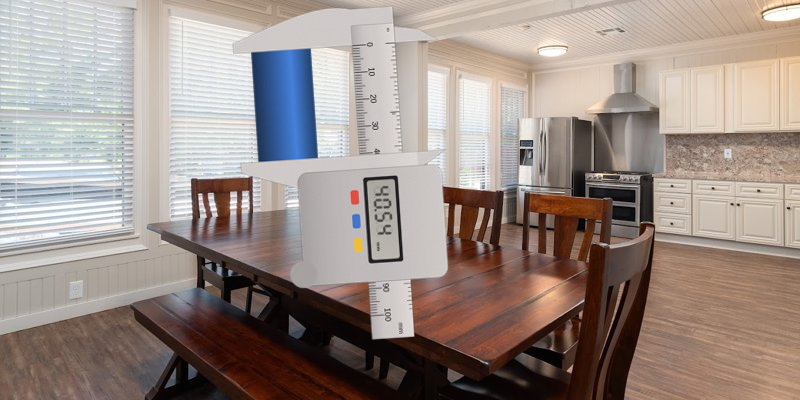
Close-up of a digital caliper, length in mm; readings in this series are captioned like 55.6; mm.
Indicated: 40.54; mm
